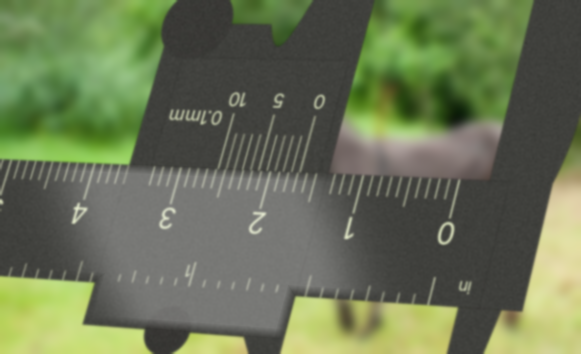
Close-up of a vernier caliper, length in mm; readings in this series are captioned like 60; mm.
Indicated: 16.8; mm
